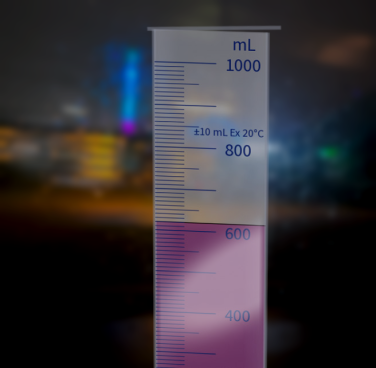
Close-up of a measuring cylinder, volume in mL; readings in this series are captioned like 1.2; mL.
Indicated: 620; mL
